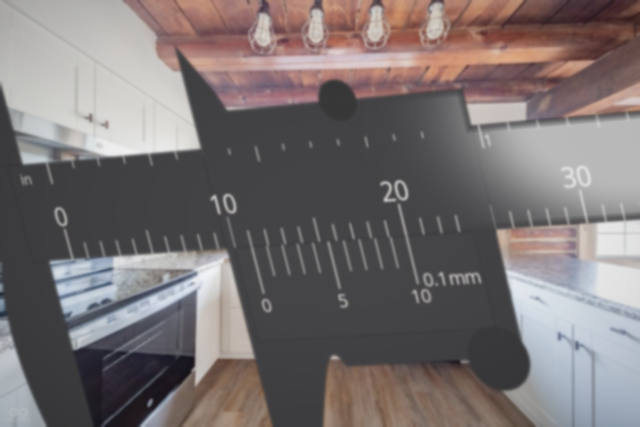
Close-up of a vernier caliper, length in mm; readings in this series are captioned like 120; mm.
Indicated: 11.0; mm
